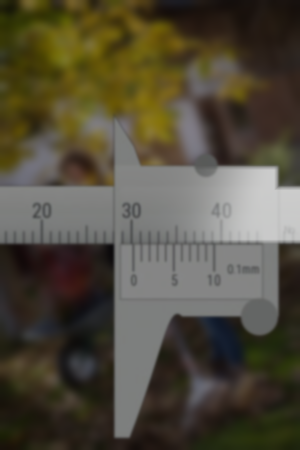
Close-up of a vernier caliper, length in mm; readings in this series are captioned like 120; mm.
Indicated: 30.2; mm
